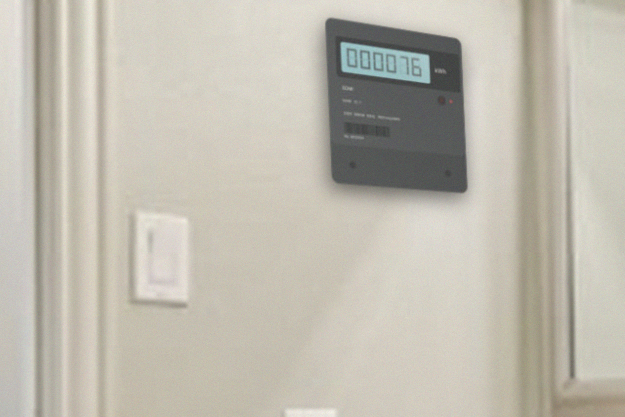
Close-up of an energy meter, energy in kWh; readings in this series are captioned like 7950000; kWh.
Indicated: 76; kWh
